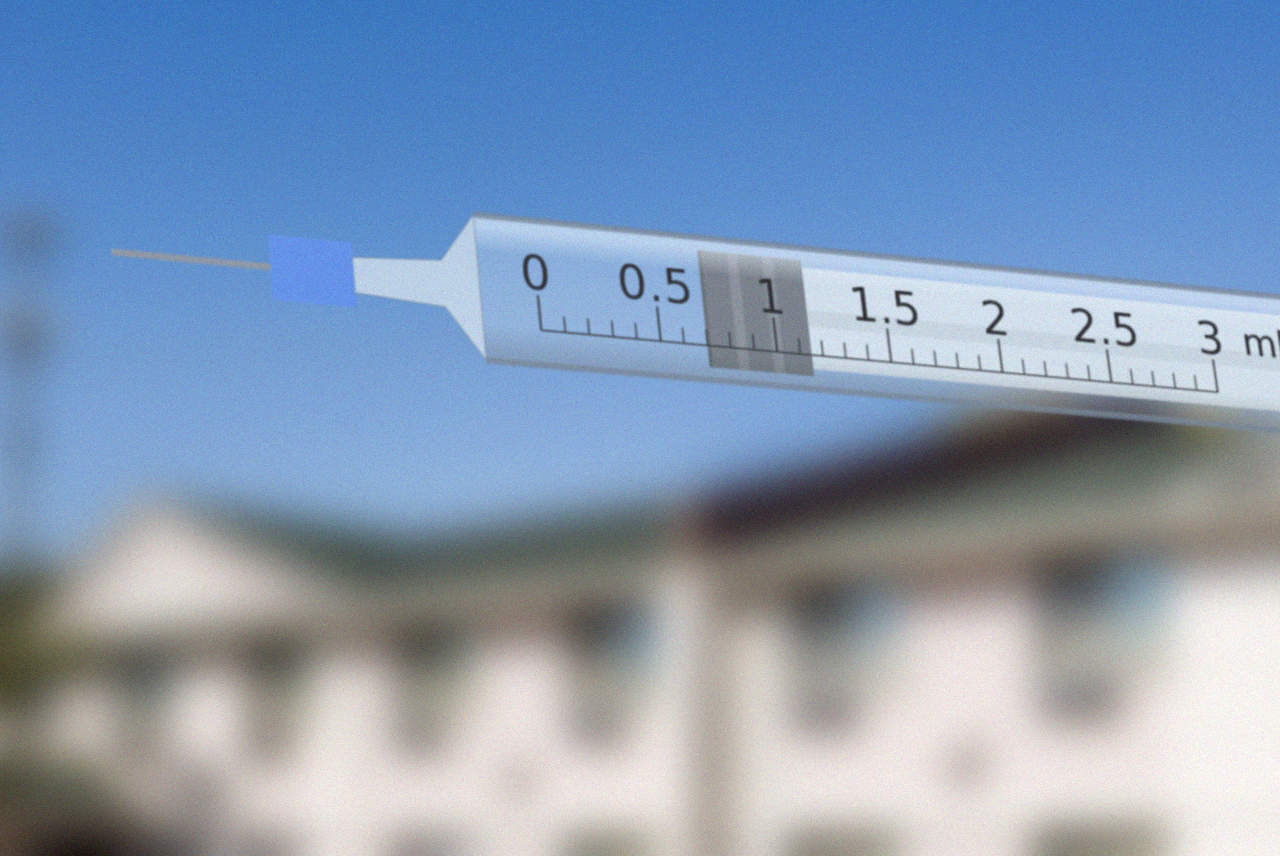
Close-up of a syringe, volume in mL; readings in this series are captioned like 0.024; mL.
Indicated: 0.7; mL
